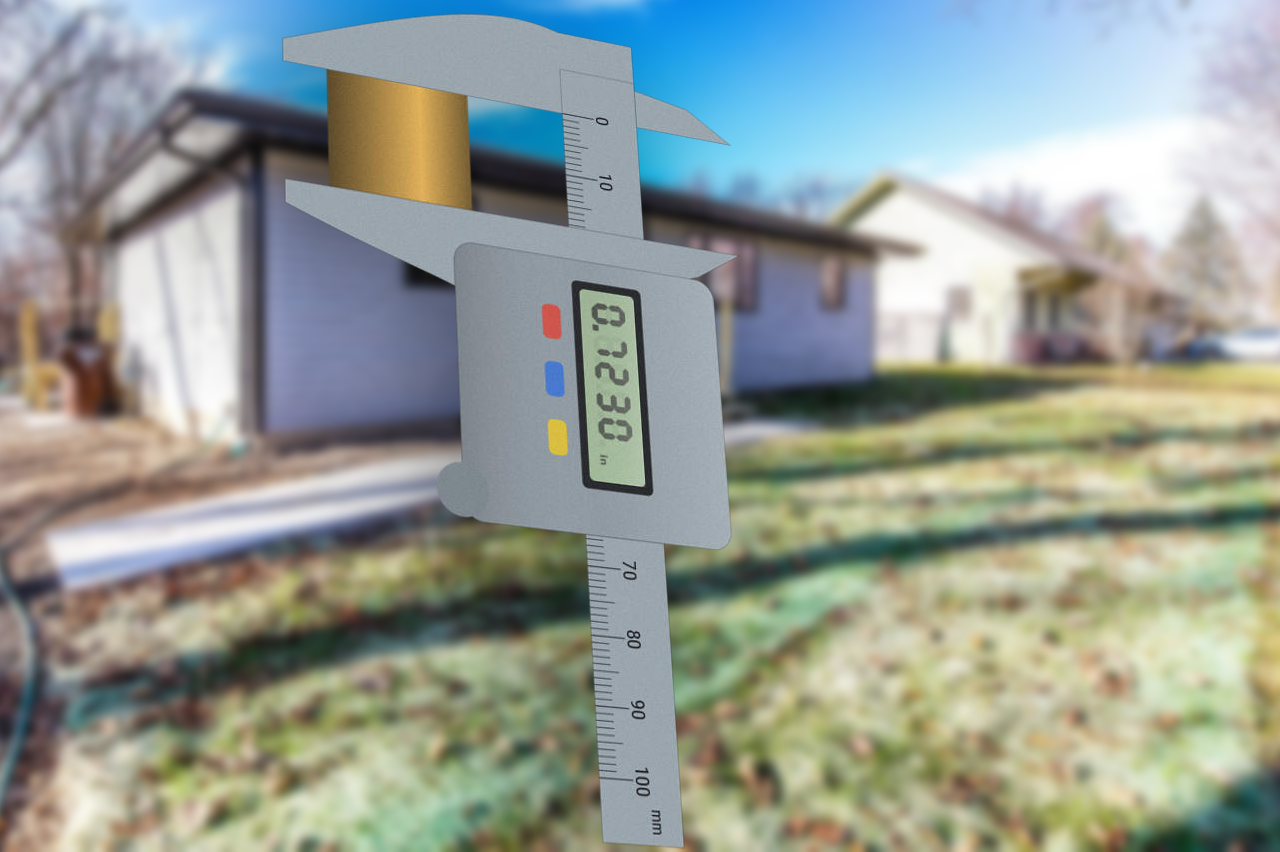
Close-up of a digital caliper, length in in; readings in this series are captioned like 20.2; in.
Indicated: 0.7230; in
